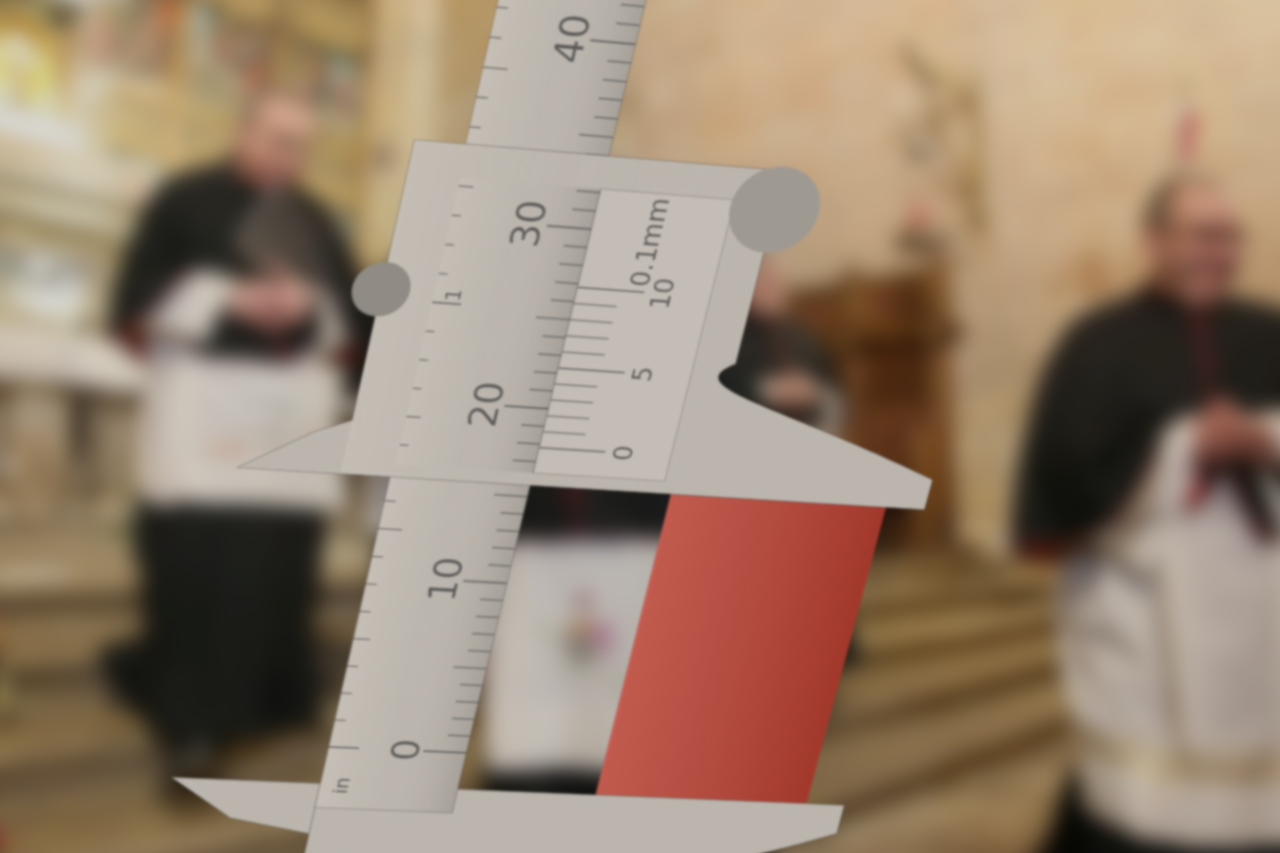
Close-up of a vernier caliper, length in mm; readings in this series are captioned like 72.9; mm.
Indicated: 17.8; mm
